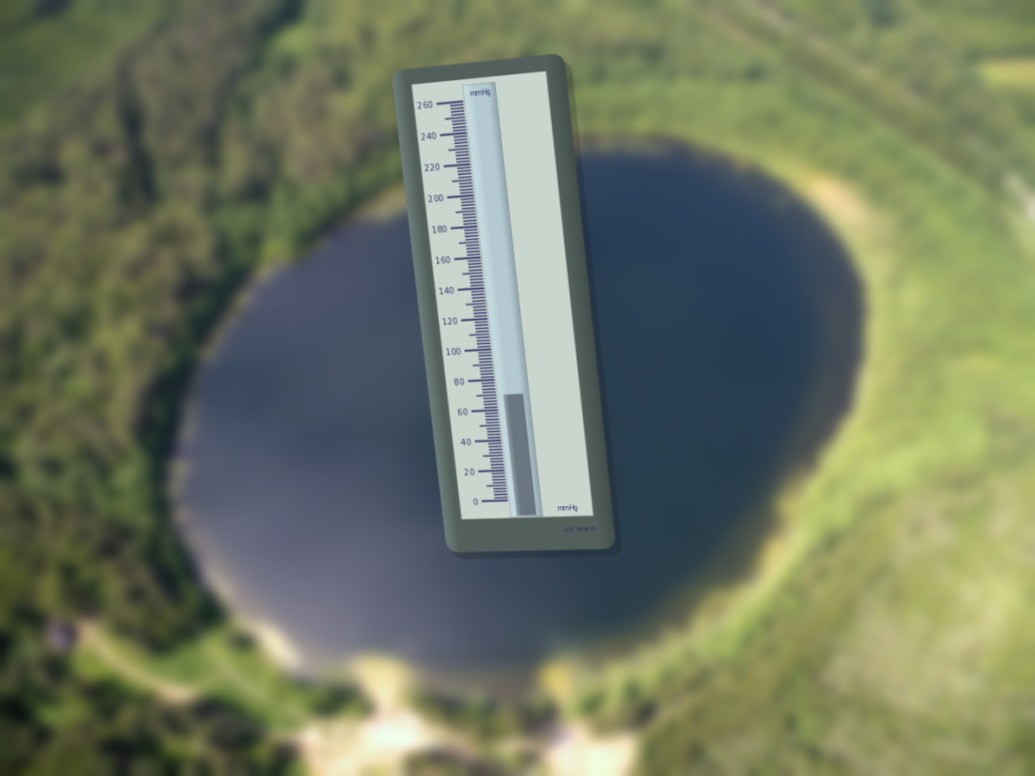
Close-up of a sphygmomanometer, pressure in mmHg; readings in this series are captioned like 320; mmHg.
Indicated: 70; mmHg
